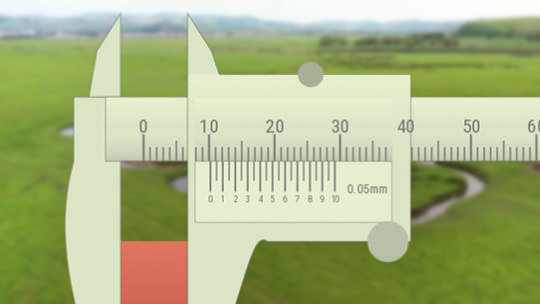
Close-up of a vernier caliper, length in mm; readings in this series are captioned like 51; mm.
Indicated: 10.2; mm
